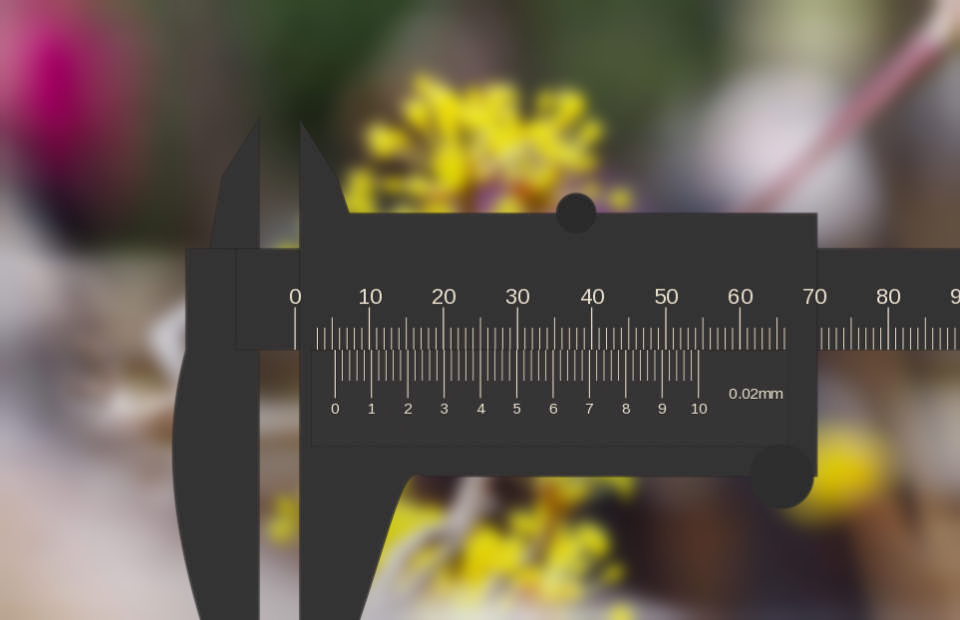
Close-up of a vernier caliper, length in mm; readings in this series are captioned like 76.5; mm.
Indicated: 5.4; mm
